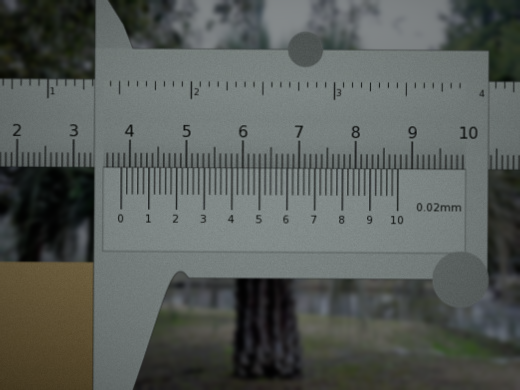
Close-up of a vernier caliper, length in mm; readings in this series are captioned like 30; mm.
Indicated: 38.5; mm
